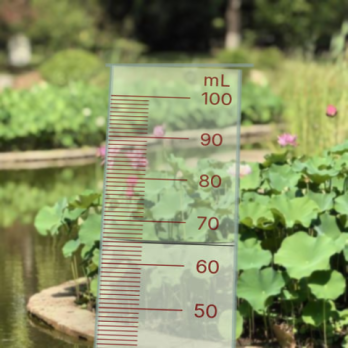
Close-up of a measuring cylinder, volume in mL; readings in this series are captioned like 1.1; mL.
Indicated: 65; mL
